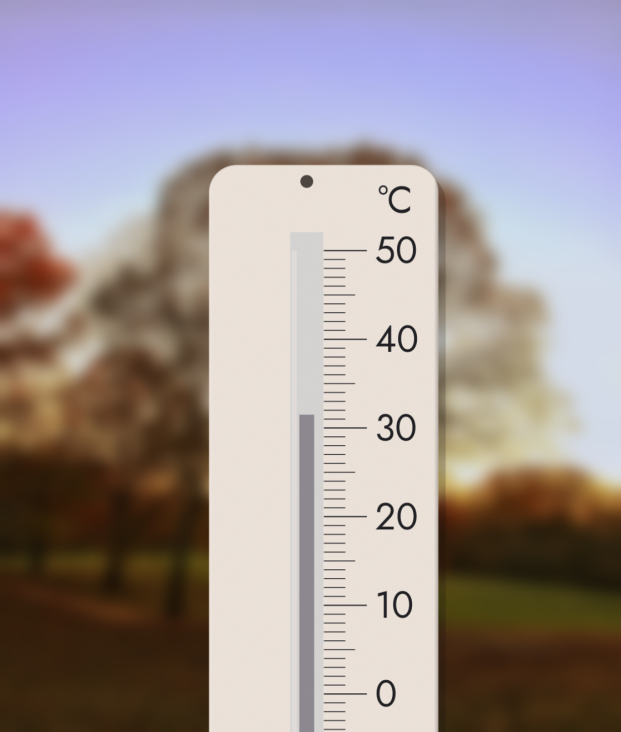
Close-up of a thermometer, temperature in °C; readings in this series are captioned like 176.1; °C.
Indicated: 31.5; °C
